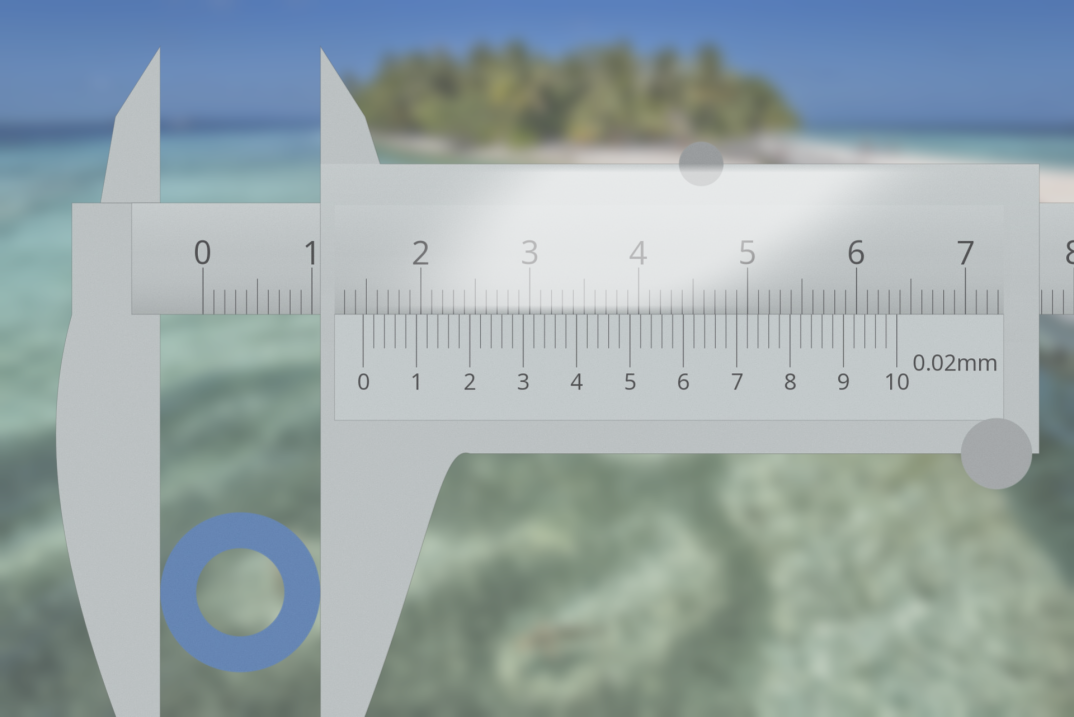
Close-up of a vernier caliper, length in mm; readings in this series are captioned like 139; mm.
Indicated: 14.7; mm
